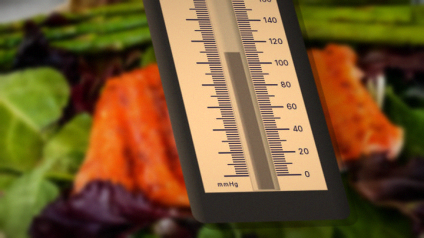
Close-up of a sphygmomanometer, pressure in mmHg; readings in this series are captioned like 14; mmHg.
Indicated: 110; mmHg
